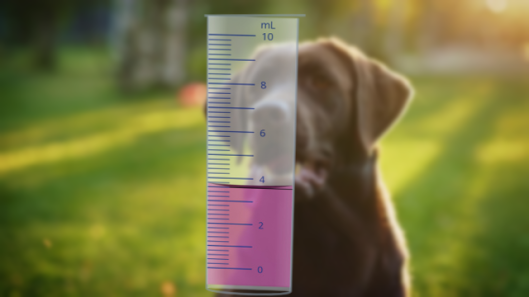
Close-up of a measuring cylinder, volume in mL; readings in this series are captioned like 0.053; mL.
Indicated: 3.6; mL
